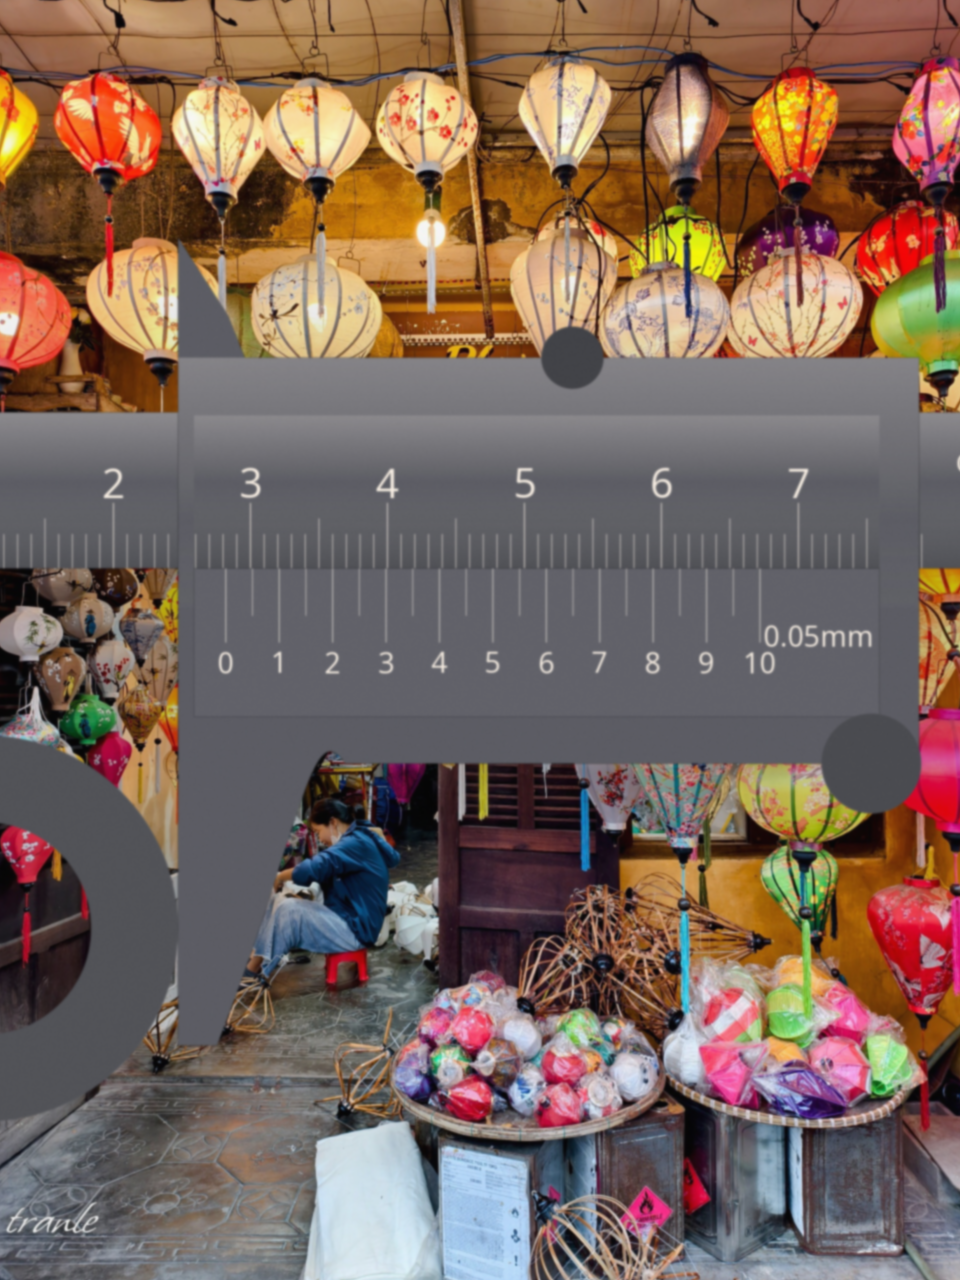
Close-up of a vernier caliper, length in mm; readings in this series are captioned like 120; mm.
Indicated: 28.2; mm
